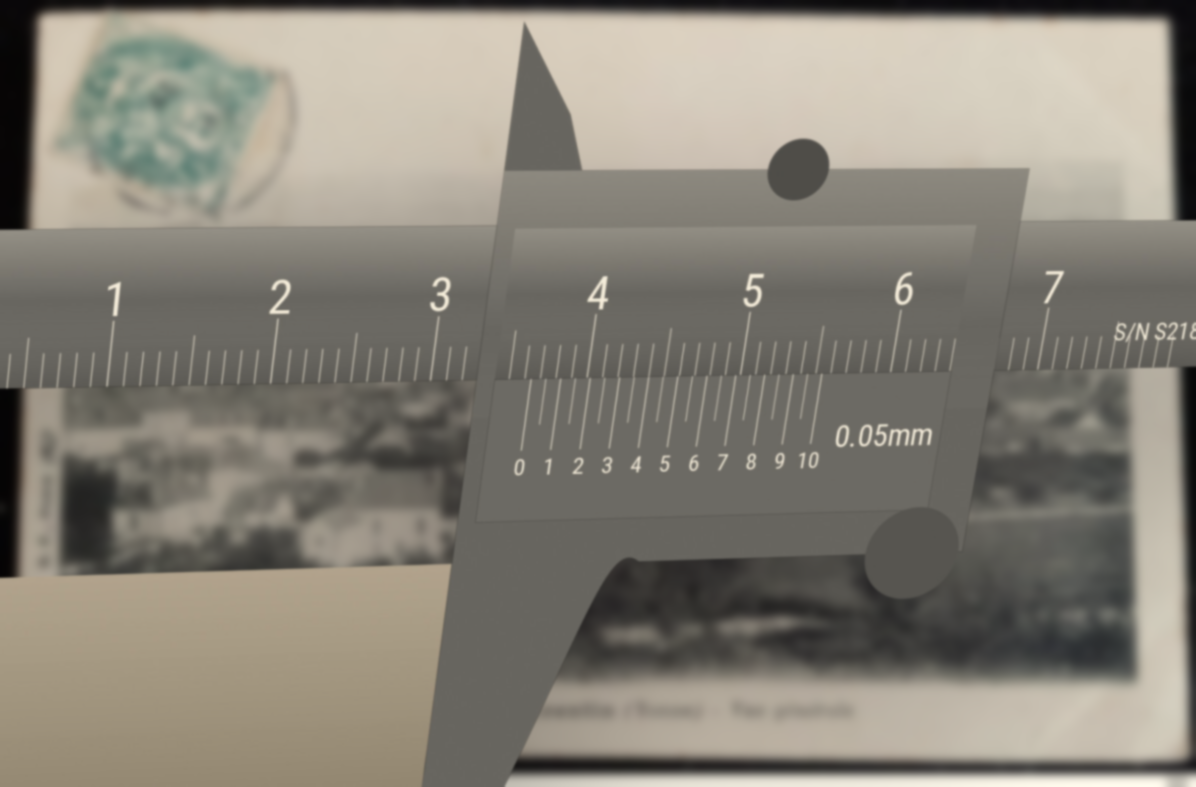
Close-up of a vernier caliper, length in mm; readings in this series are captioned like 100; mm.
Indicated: 36.4; mm
